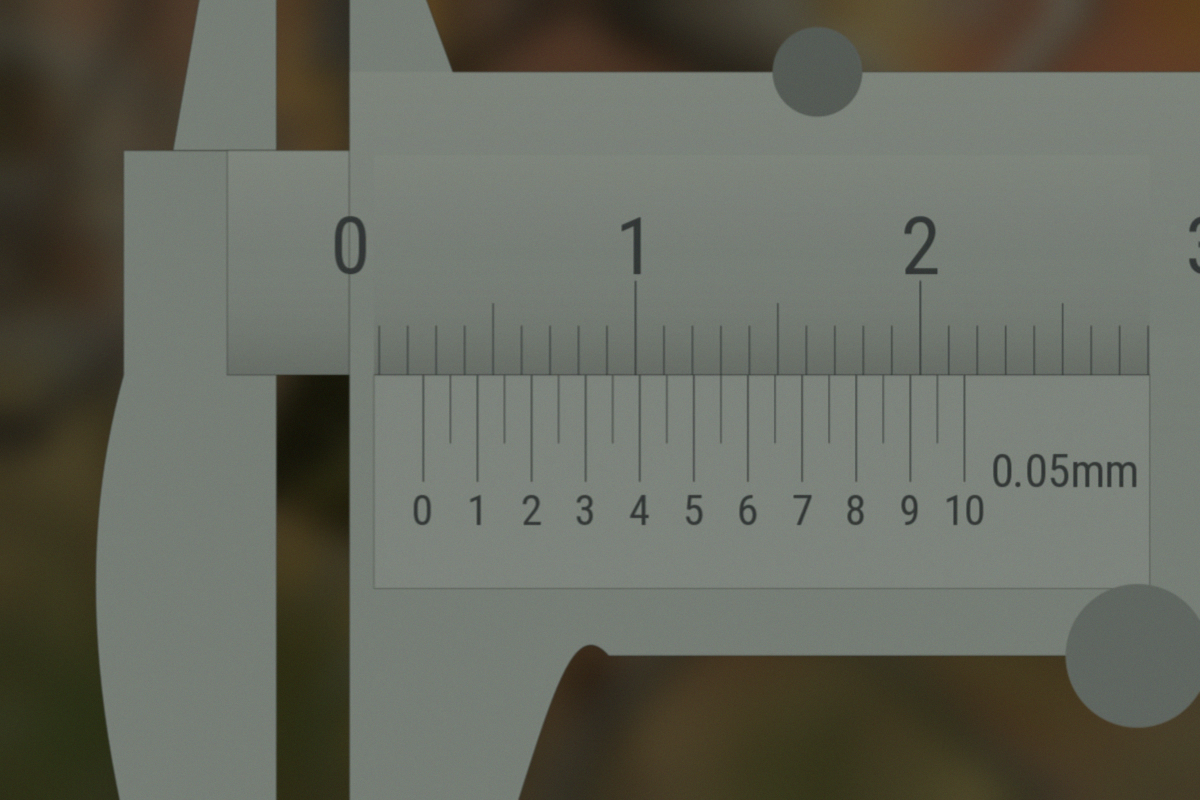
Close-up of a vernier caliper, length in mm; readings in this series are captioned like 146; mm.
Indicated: 2.55; mm
